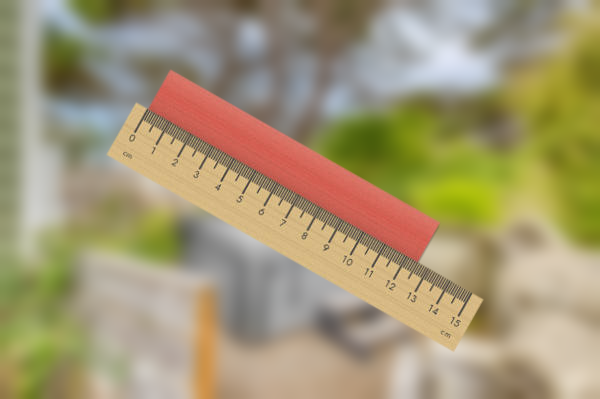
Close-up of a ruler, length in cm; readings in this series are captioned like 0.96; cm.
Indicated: 12.5; cm
